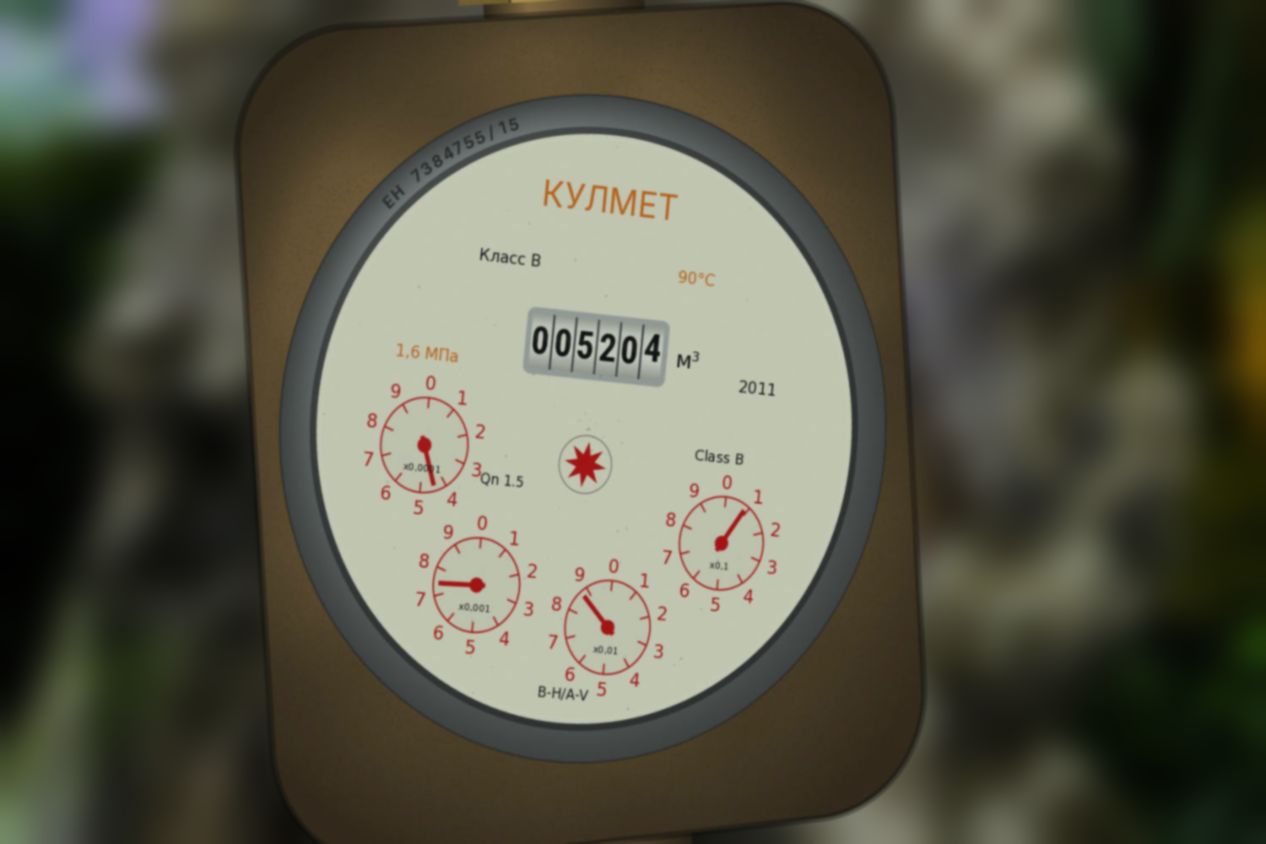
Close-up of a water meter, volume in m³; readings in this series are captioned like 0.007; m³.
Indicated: 5204.0874; m³
